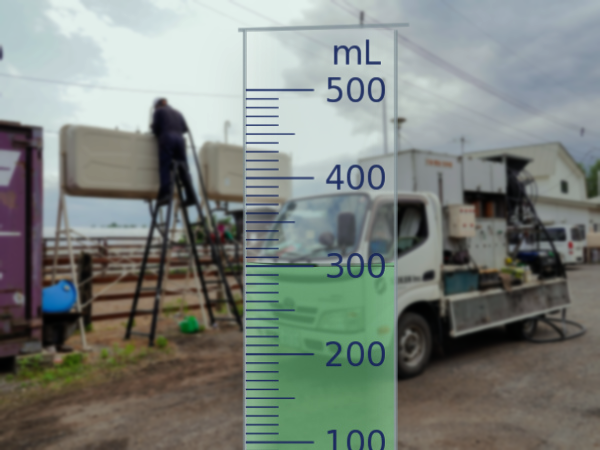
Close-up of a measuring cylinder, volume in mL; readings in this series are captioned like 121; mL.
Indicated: 300; mL
